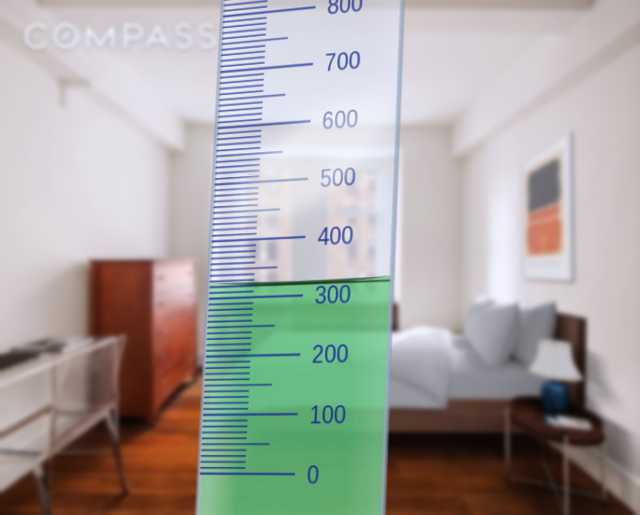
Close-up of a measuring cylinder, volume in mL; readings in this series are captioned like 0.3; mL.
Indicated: 320; mL
